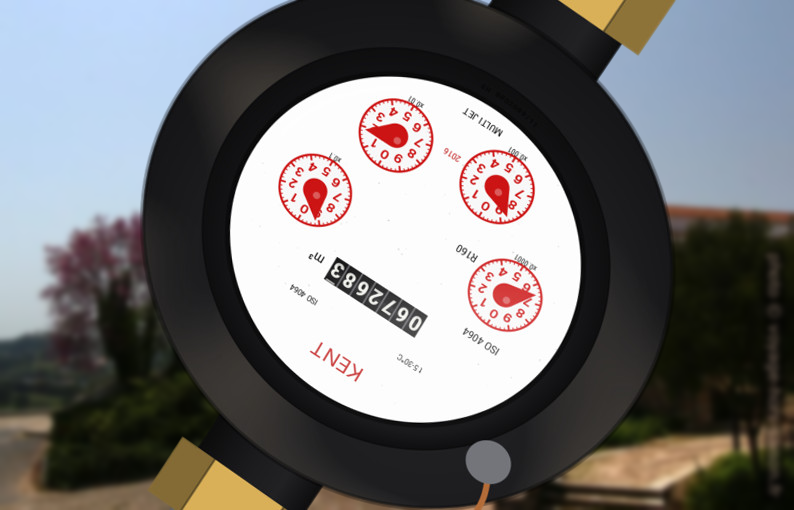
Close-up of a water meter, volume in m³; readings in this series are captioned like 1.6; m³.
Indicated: 672682.9186; m³
